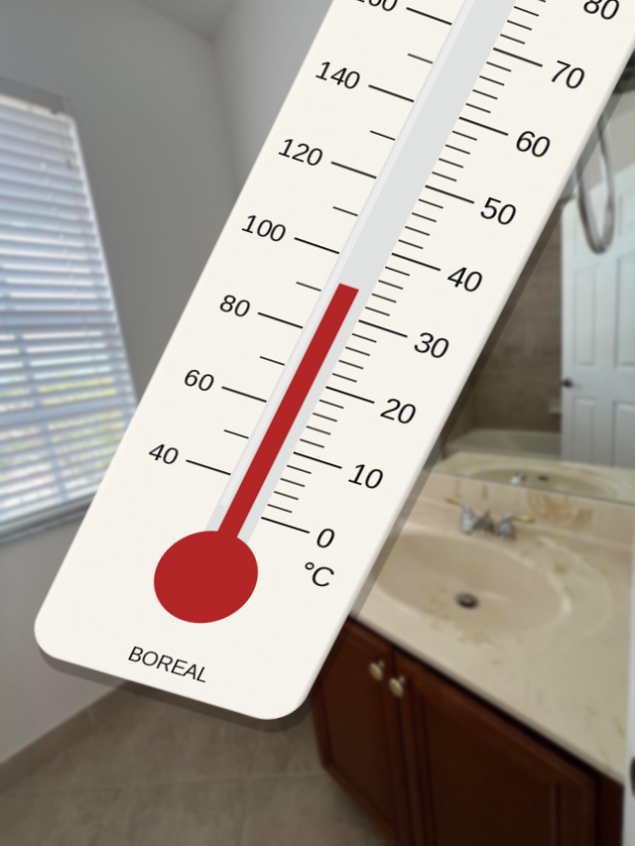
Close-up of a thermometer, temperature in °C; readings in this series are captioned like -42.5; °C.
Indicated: 34; °C
